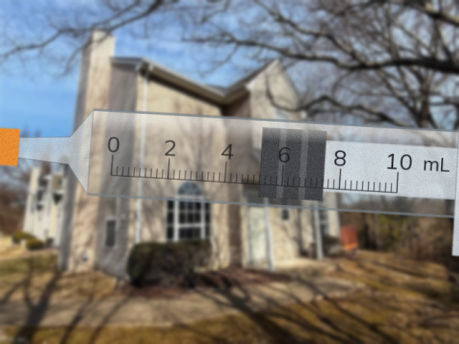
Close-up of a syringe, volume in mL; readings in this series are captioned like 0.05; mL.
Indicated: 5.2; mL
